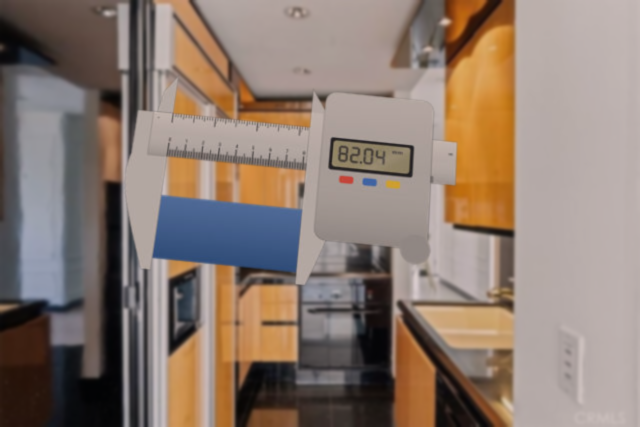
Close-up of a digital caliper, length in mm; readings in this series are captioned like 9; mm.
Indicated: 82.04; mm
